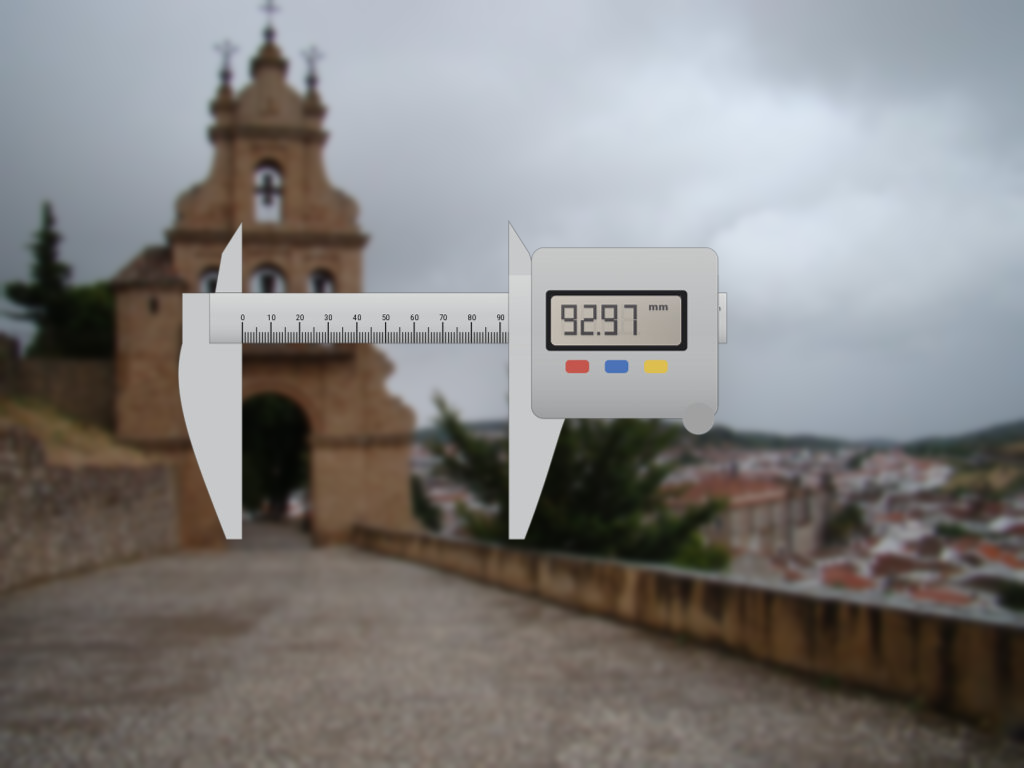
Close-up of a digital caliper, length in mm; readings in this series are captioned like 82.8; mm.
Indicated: 92.97; mm
